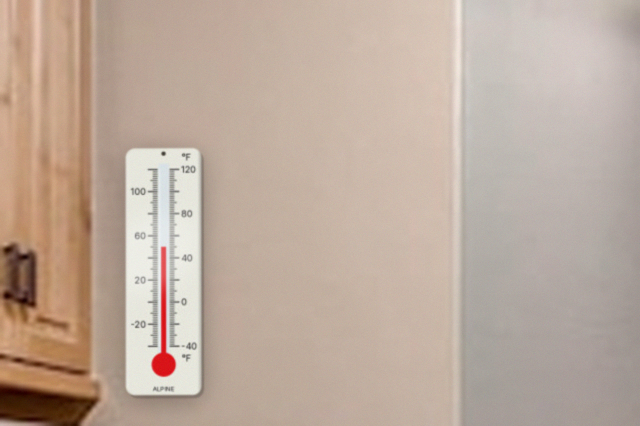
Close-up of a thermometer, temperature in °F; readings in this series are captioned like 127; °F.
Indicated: 50; °F
